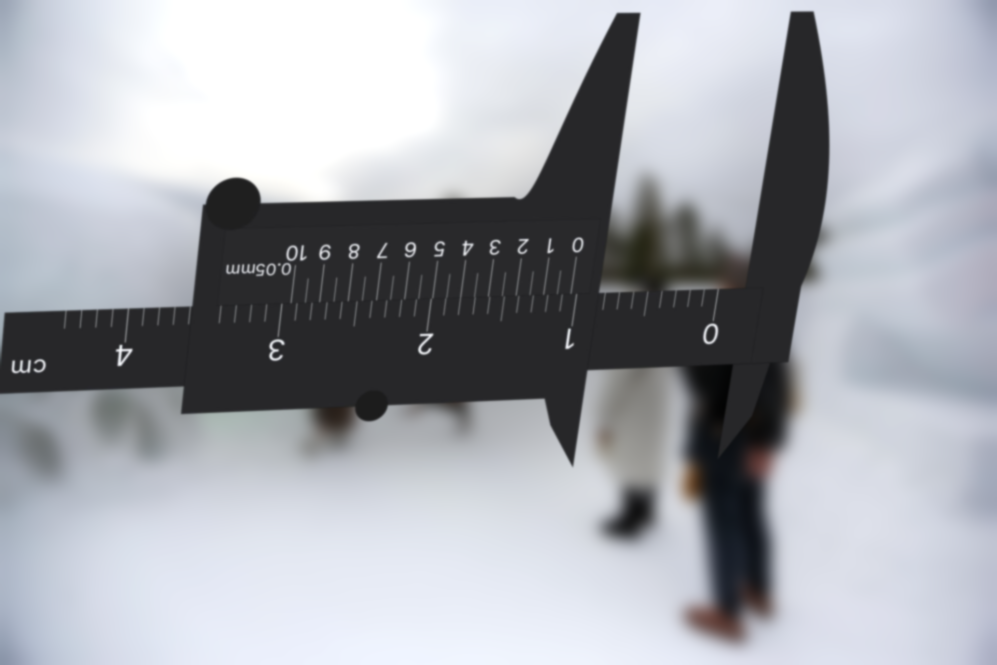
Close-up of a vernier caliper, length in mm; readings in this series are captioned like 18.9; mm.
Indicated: 10.4; mm
